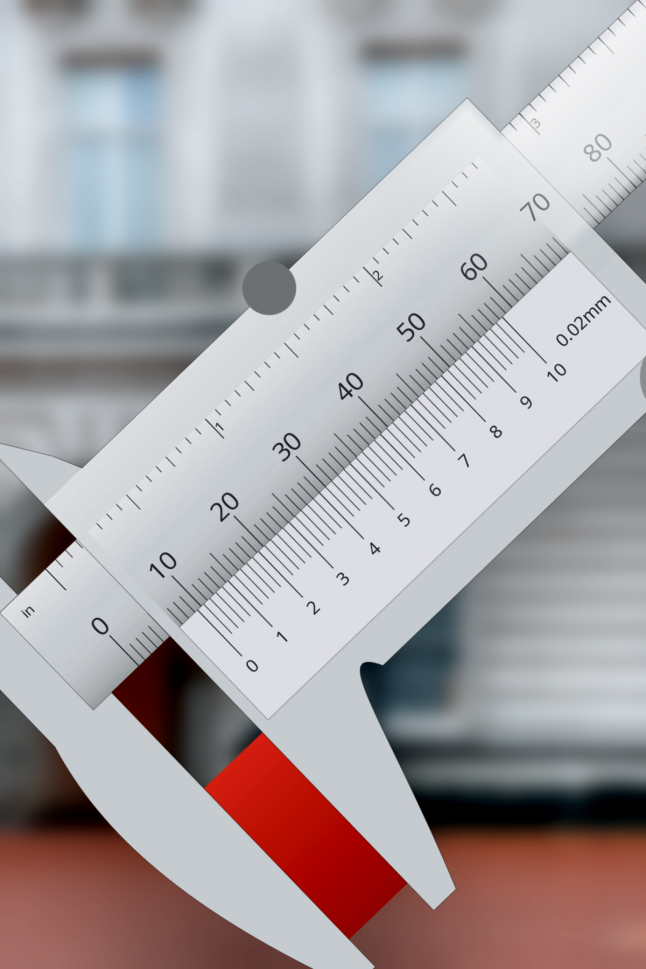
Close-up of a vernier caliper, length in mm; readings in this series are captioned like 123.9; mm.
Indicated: 9.4; mm
